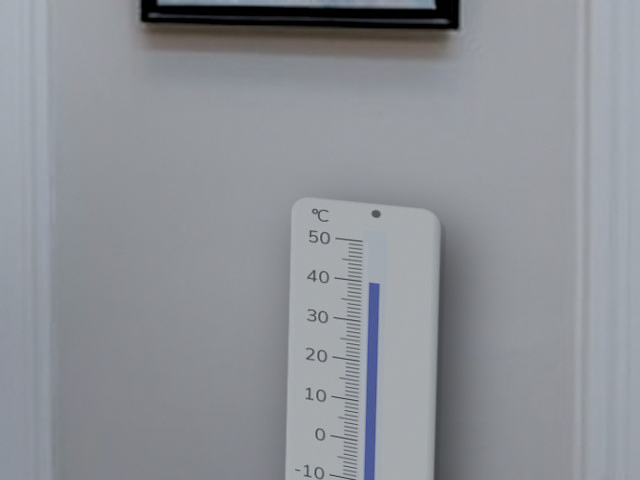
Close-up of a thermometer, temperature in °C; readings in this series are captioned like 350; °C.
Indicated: 40; °C
